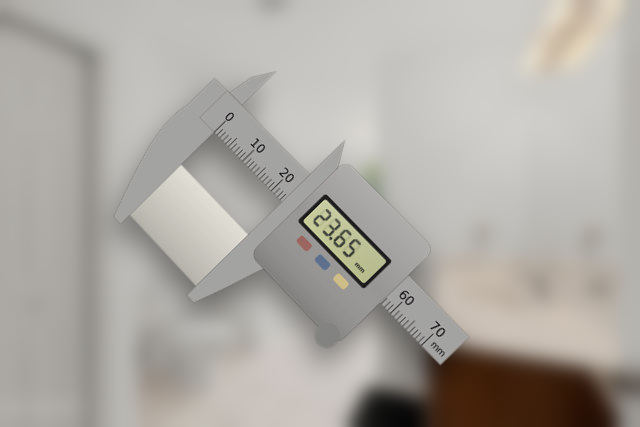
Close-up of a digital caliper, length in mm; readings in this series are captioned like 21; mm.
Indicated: 23.65; mm
